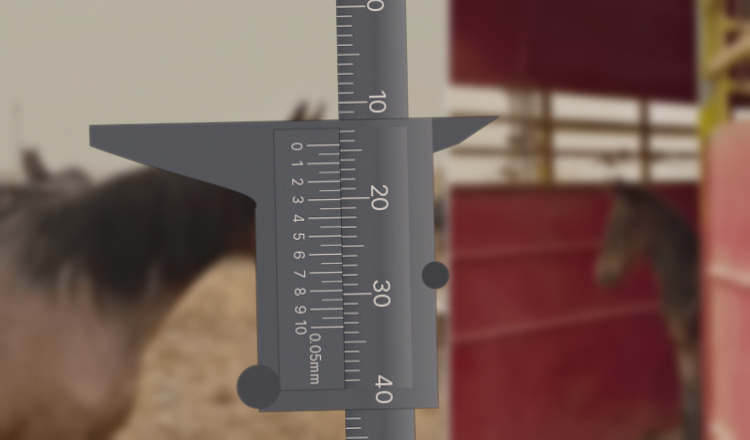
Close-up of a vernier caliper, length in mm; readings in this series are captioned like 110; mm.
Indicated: 14.4; mm
